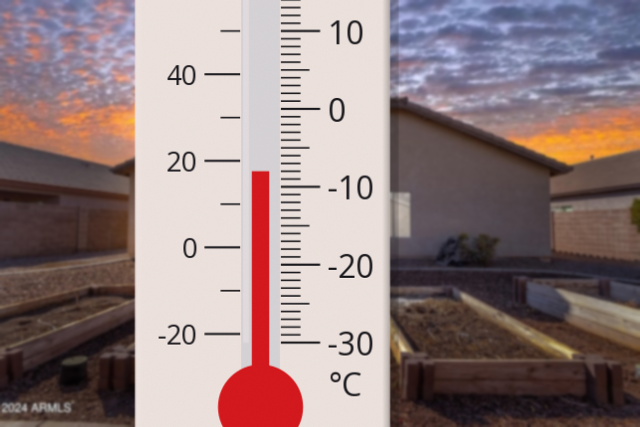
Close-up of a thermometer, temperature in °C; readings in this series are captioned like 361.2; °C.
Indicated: -8; °C
